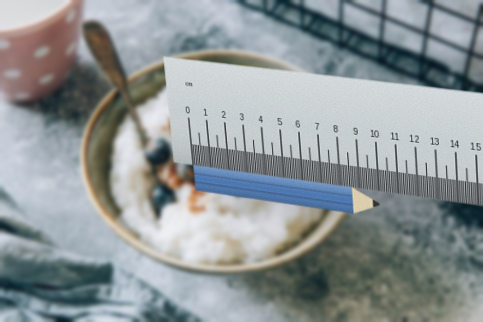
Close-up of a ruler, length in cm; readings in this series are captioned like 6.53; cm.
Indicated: 10; cm
